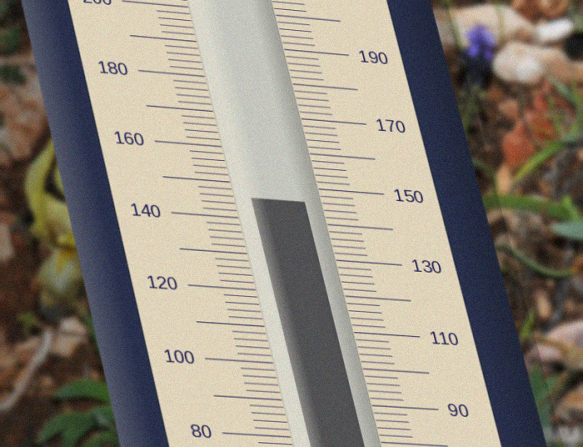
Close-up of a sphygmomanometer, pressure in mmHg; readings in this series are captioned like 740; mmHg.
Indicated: 146; mmHg
